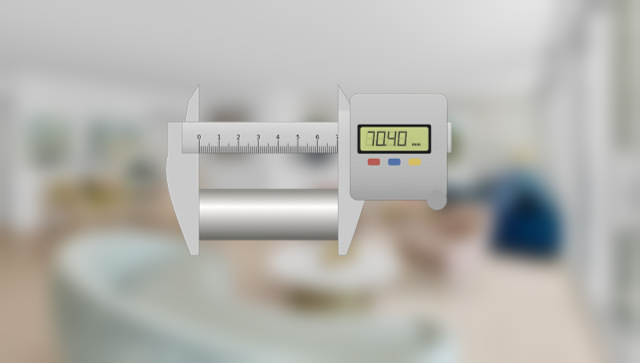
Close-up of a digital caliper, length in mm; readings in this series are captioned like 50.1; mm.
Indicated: 70.40; mm
